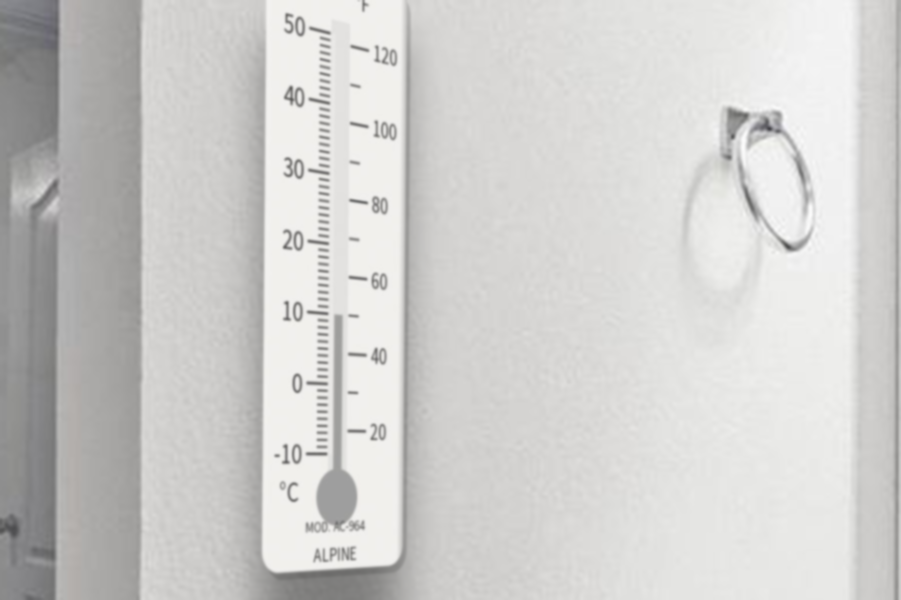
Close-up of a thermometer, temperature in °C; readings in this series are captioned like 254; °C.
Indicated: 10; °C
